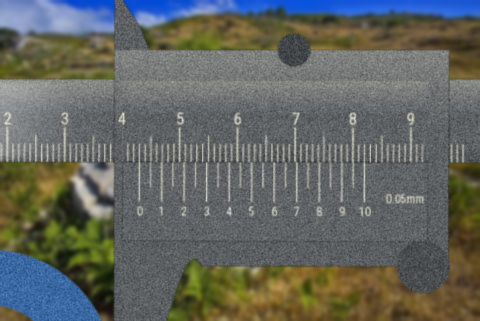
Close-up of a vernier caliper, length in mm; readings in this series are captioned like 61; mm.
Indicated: 43.0; mm
